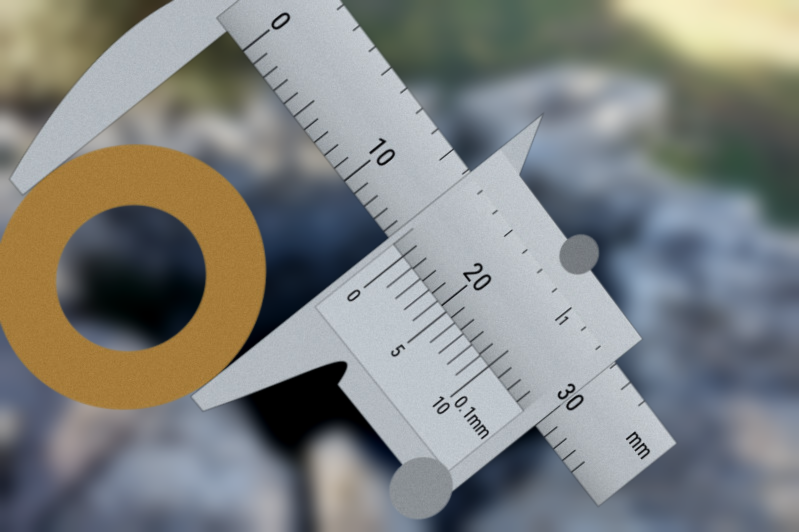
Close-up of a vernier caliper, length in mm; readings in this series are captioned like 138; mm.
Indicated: 16.0; mm
